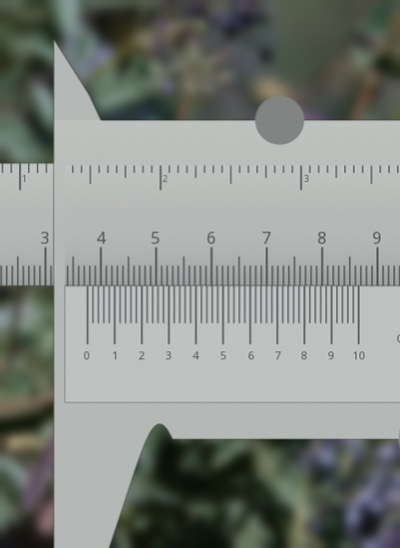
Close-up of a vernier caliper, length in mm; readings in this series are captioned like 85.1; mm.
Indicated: 37.6; mm
